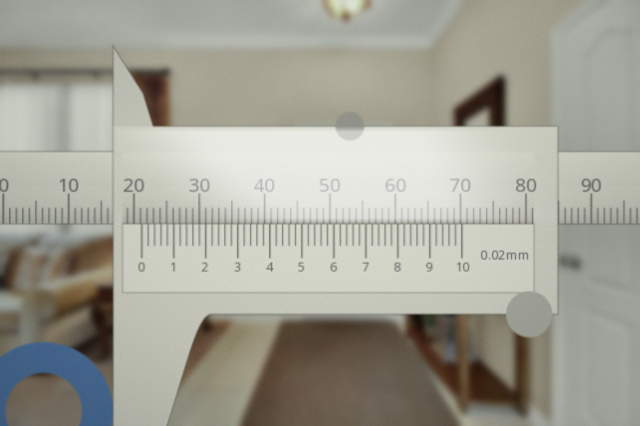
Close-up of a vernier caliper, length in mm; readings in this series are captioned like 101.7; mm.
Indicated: 21.2; mm
